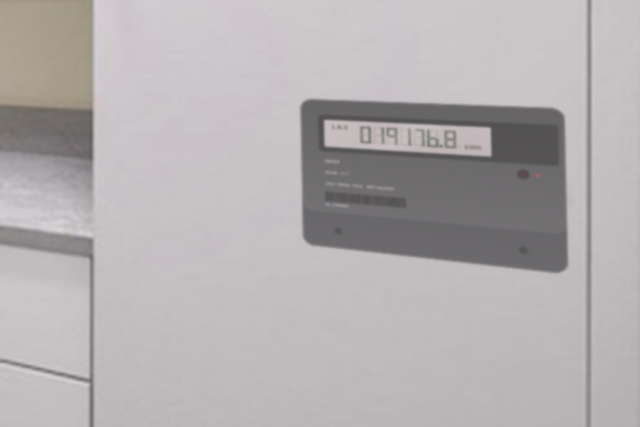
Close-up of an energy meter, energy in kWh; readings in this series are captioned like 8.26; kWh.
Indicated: 19176.8; kWh
